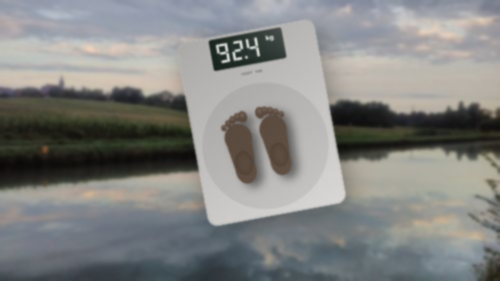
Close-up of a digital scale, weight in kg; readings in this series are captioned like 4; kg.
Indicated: 92.4; kg
